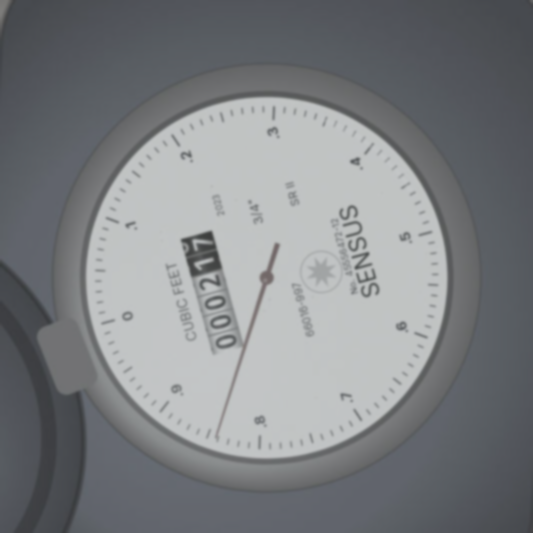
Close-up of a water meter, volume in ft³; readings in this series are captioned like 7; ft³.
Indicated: 216.84; ft³
